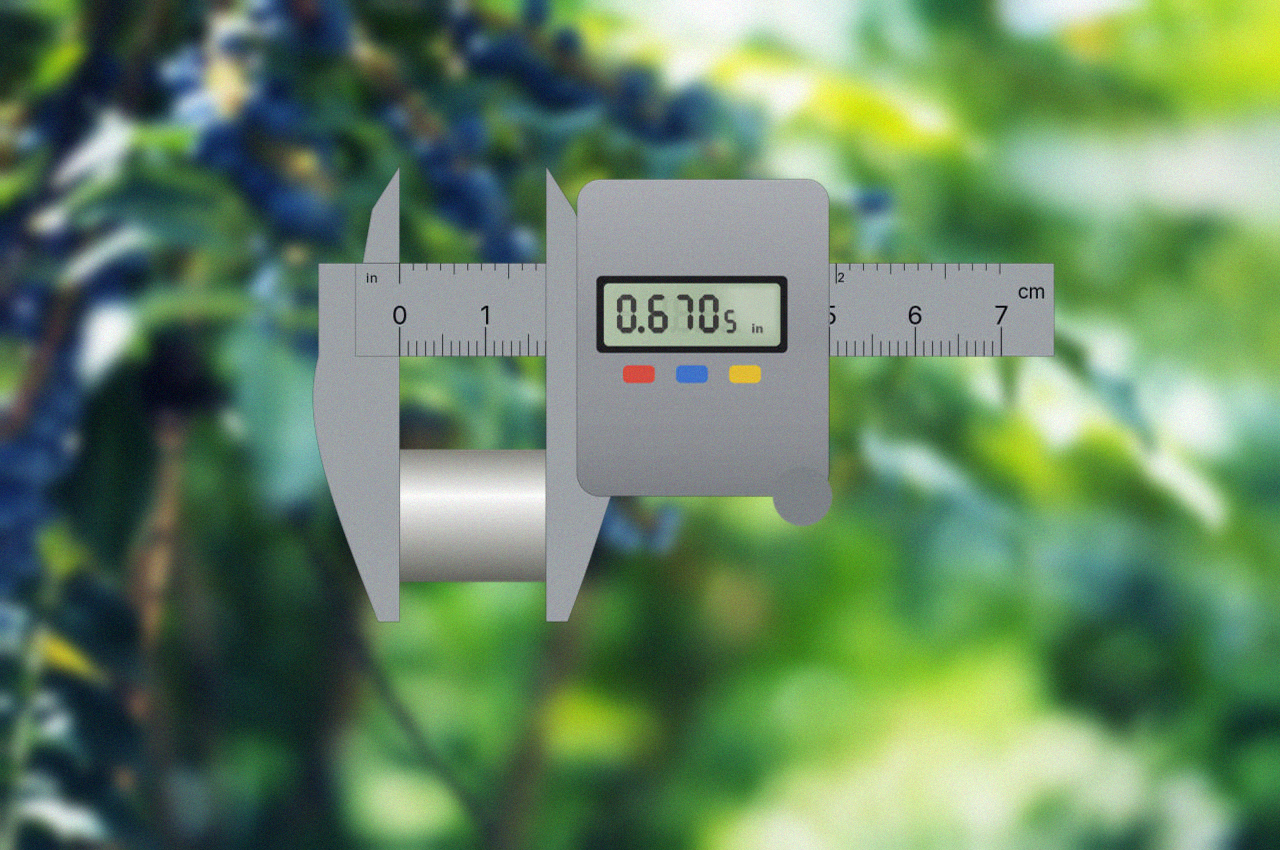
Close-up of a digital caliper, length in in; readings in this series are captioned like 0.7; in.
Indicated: 0.6705; in
